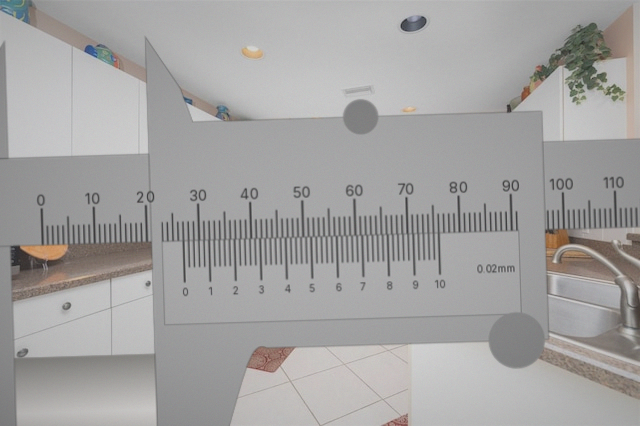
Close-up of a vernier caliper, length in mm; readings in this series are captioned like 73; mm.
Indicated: 27.0; mm
